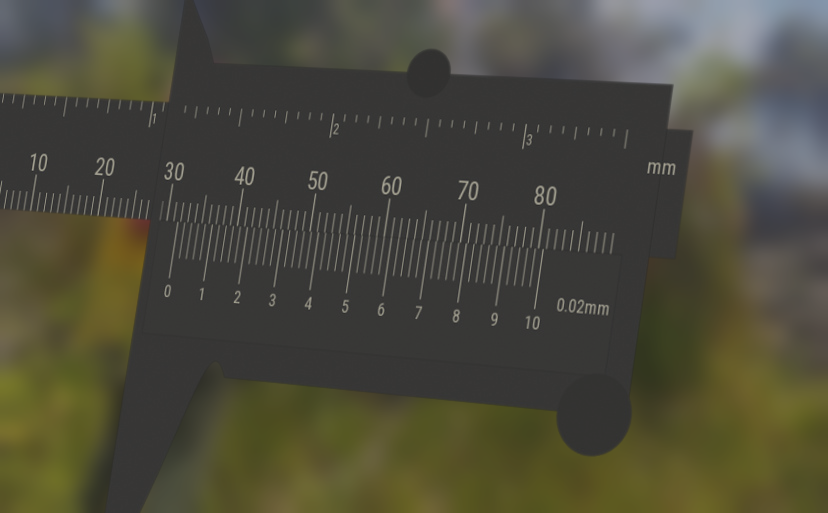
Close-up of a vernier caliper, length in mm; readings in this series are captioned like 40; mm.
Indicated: 31.6; mm
